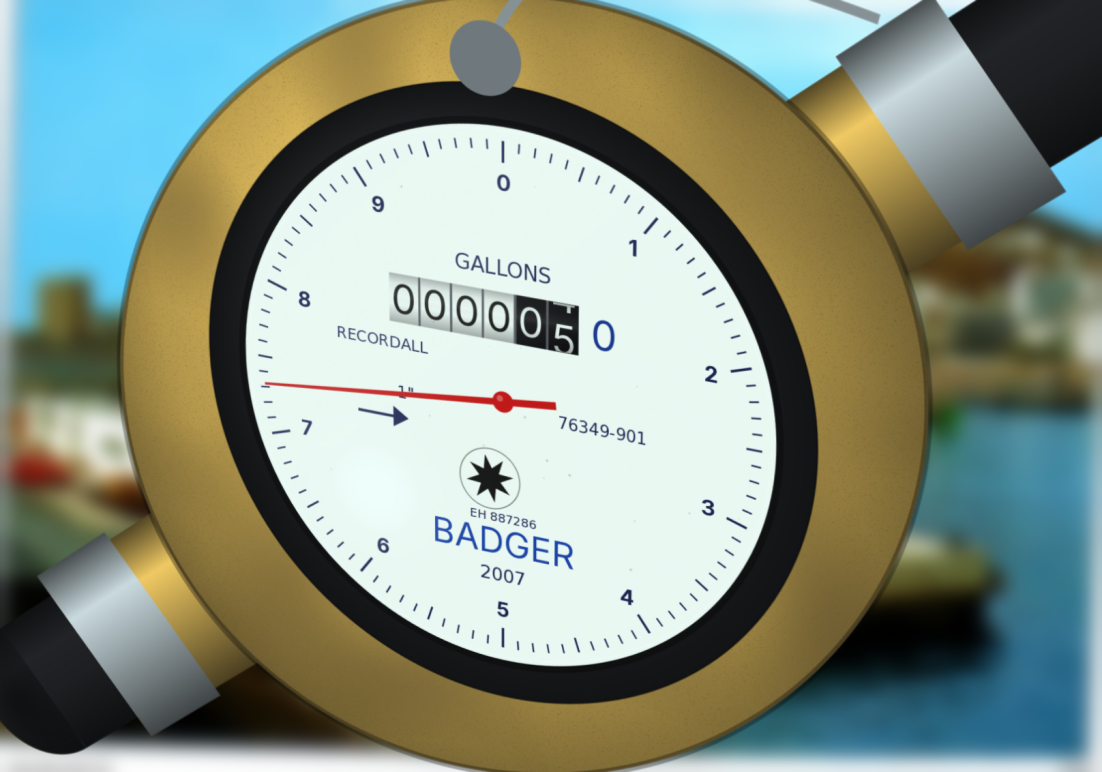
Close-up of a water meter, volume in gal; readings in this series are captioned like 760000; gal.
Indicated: 47.3; gal
